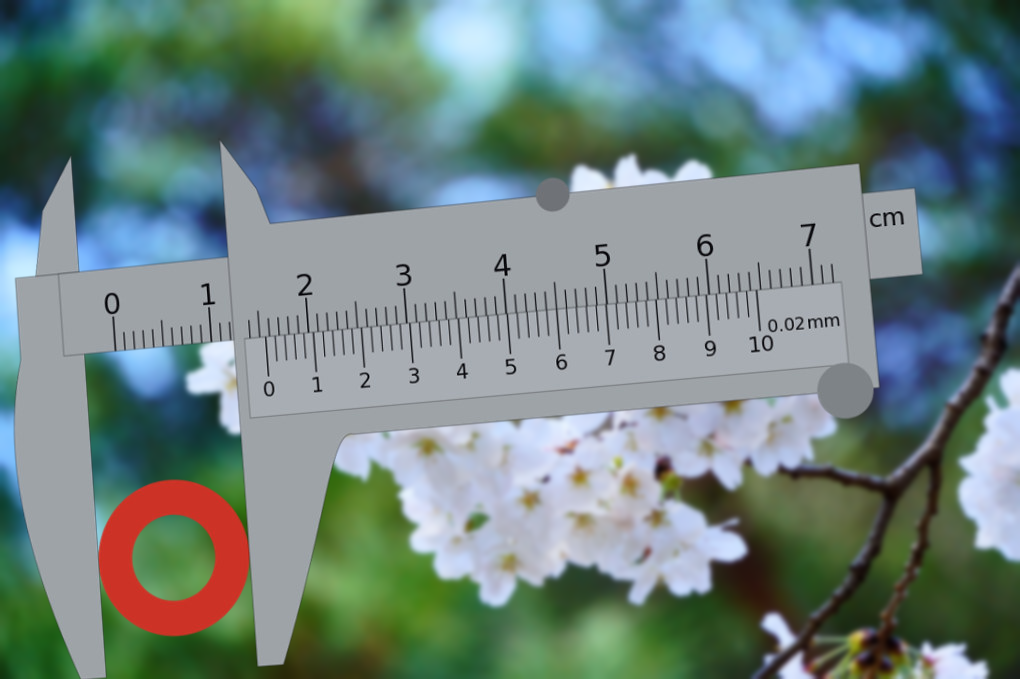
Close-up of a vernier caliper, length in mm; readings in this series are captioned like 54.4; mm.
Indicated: 15.6; mm
